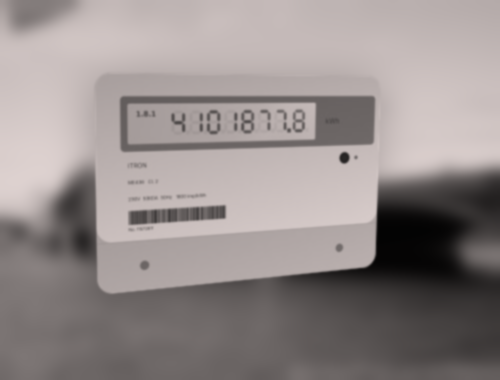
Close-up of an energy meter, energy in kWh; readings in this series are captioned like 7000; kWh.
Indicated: 4101877.8; kWh
